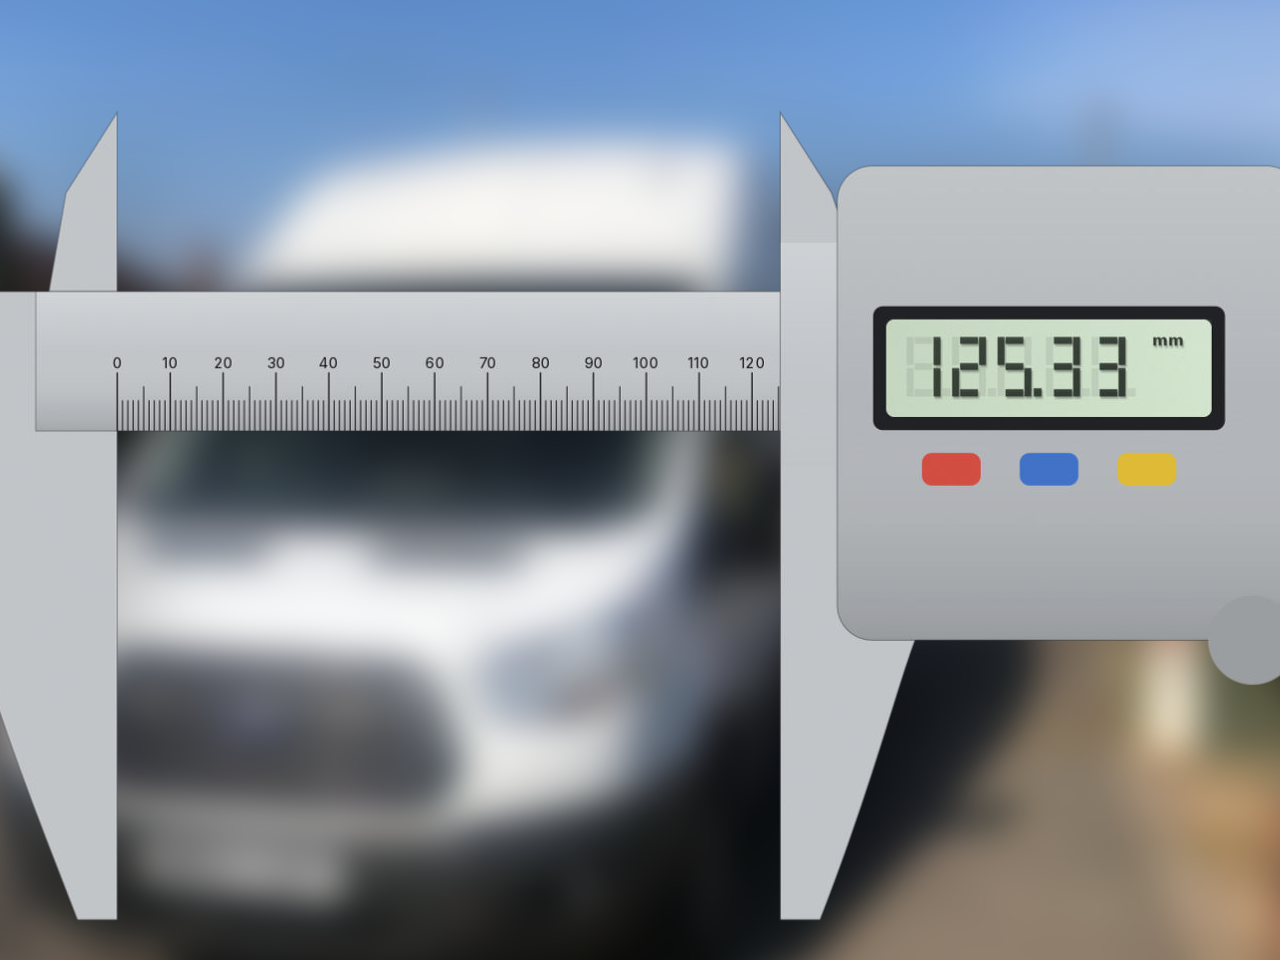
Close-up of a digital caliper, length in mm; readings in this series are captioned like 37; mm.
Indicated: 125.33; mm
